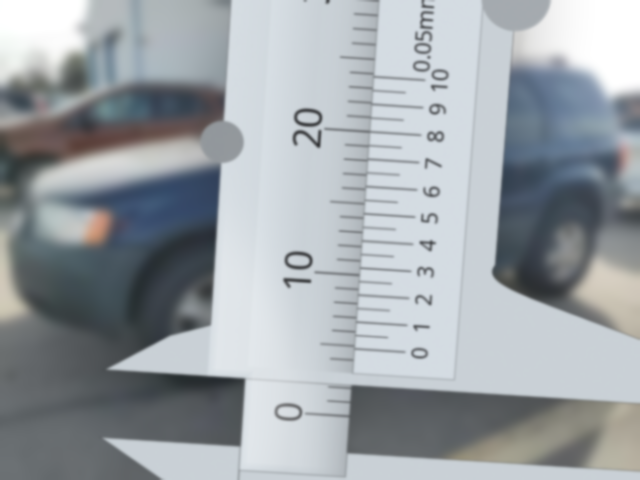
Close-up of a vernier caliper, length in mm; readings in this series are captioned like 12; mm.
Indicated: 4.8; mm
